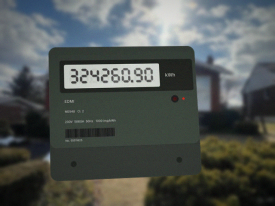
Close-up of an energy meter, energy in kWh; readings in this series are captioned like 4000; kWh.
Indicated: 324260.90; kWh
